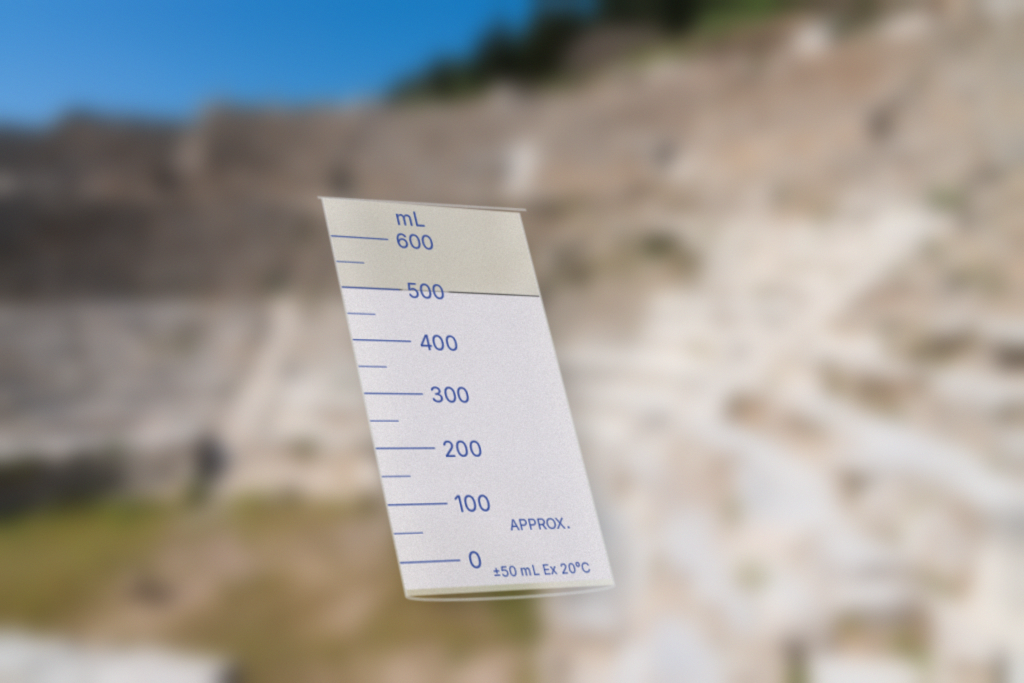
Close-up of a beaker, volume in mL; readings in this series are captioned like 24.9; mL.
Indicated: 500; mL
